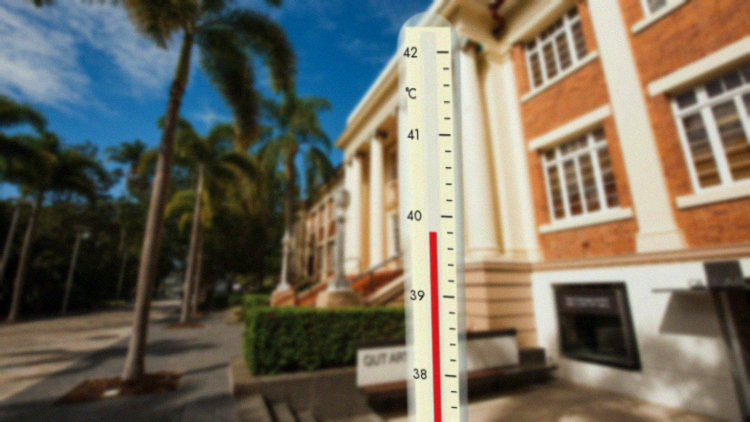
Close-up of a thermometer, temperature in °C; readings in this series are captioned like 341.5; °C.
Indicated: 39.8; °C
